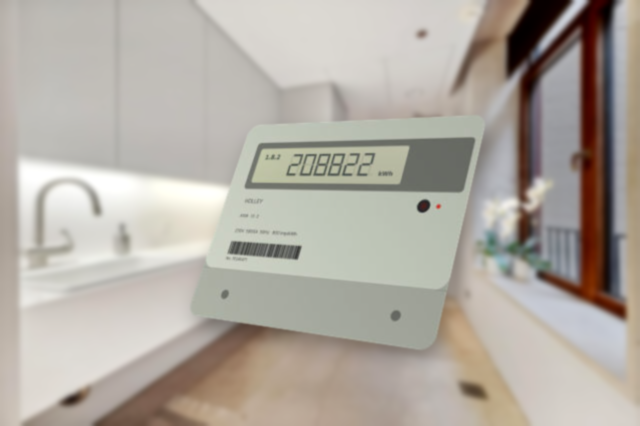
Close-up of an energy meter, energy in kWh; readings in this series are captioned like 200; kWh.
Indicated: 208822; kWh
